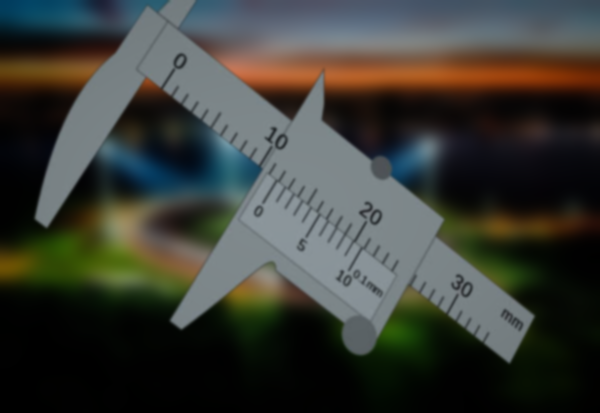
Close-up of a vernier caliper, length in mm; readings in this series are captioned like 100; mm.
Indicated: 11.8; mm
